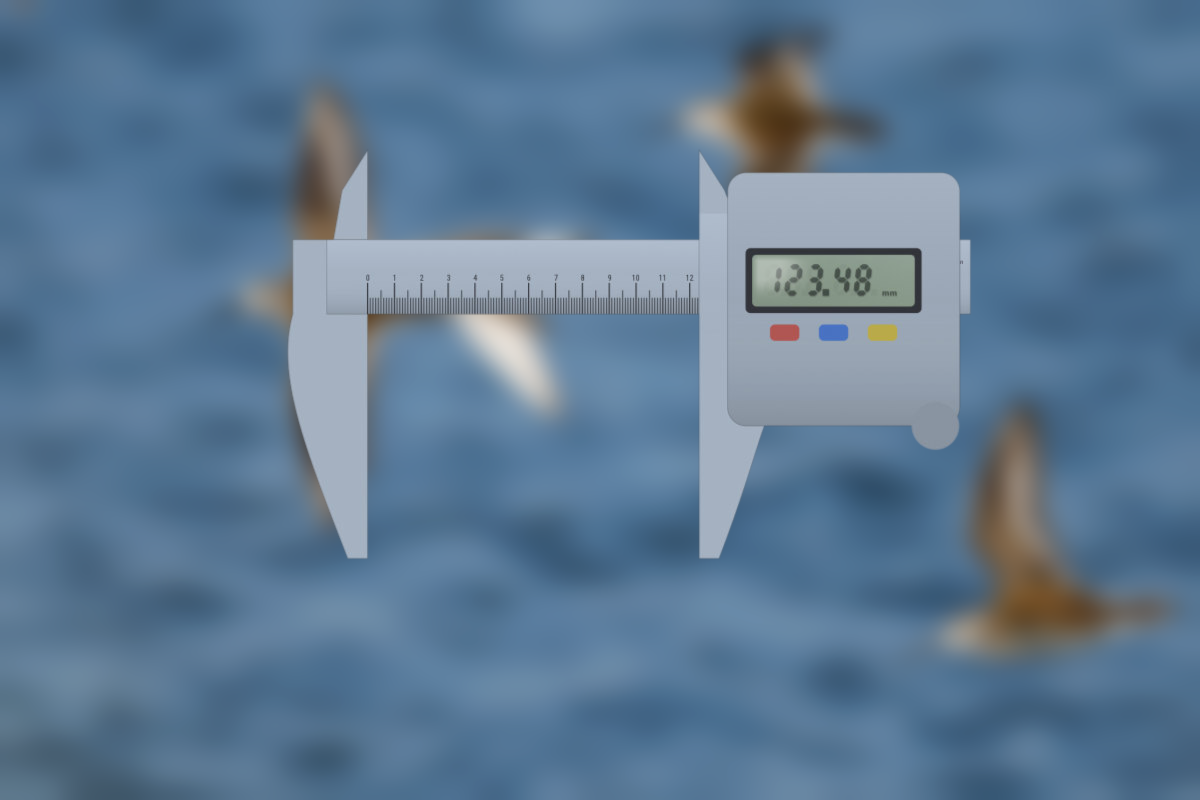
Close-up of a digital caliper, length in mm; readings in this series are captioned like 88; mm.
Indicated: 123.48; mm
